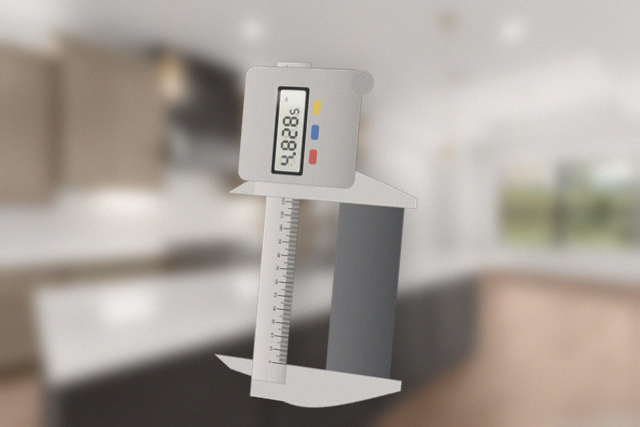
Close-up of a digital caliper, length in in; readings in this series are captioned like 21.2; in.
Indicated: 4.8285; in
